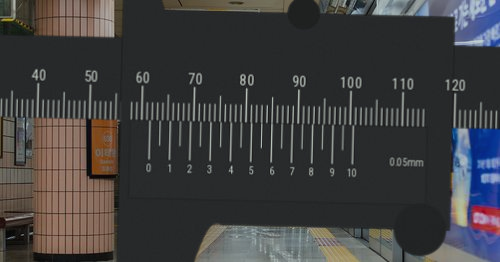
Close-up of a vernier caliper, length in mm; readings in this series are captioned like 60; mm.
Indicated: 61.6; mm
